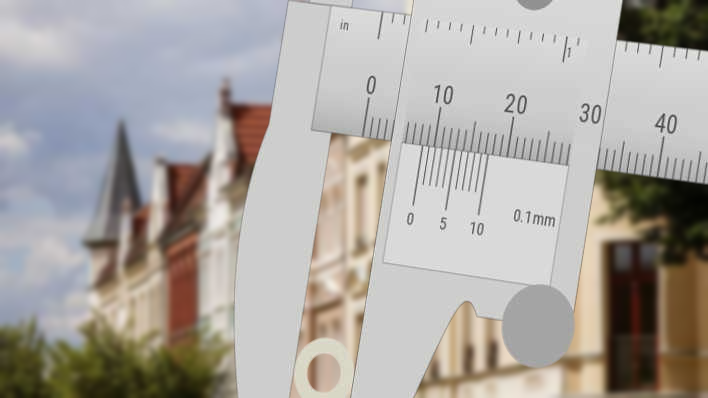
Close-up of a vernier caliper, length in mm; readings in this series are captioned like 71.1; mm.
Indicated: 8.4; mm
